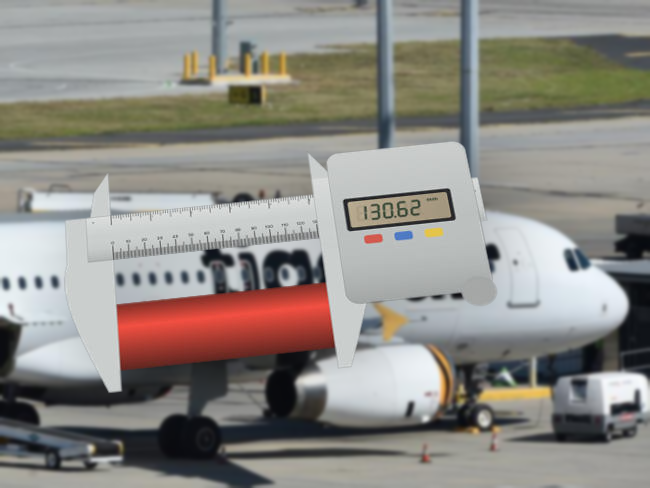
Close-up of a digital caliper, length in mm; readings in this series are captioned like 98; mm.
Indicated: 130.62; mm
